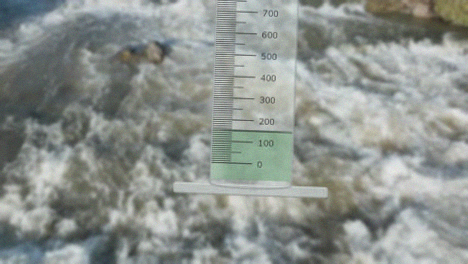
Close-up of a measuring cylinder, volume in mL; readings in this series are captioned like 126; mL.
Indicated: 150; mL
